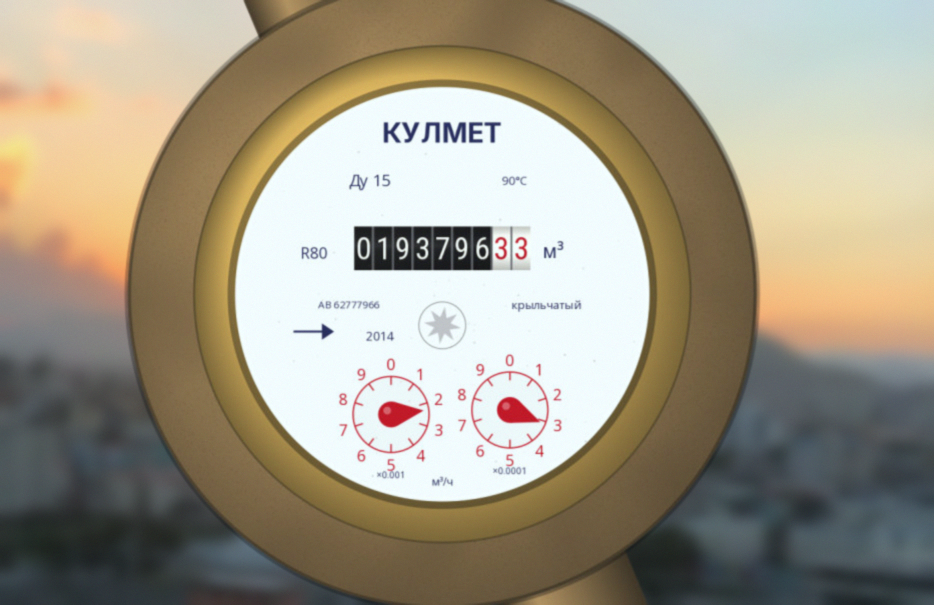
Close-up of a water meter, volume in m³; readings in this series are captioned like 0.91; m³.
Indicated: 193796.3323; m³
